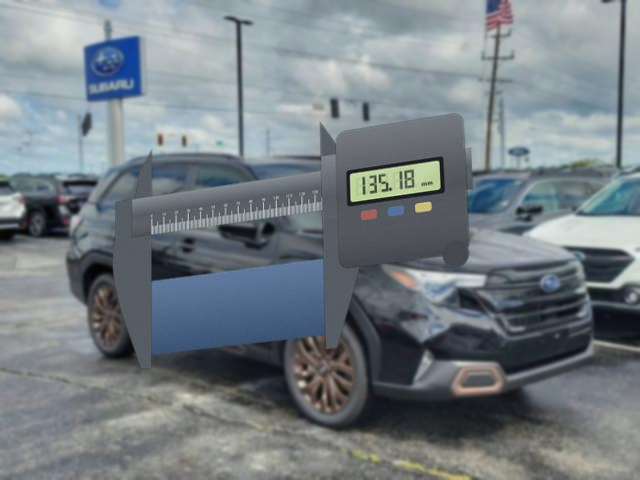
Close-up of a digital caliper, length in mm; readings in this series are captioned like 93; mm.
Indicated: 135.18; mm
